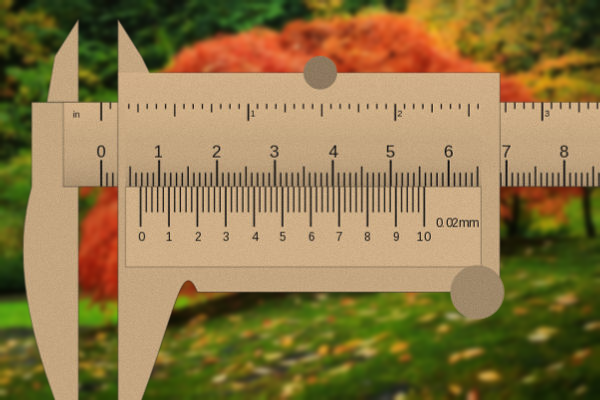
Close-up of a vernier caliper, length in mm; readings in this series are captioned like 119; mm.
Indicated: 6.8; mm
